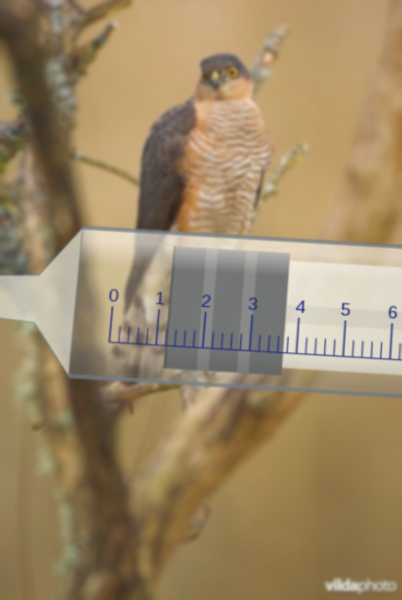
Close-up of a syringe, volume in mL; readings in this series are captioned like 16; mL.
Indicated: 1.2; mL
